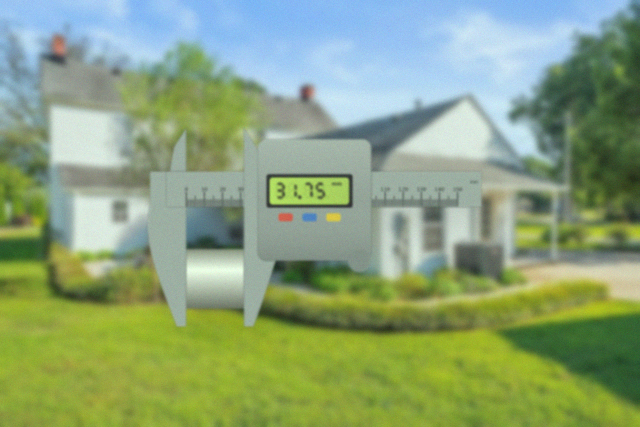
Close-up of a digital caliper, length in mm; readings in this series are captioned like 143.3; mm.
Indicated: 31.75; mm
